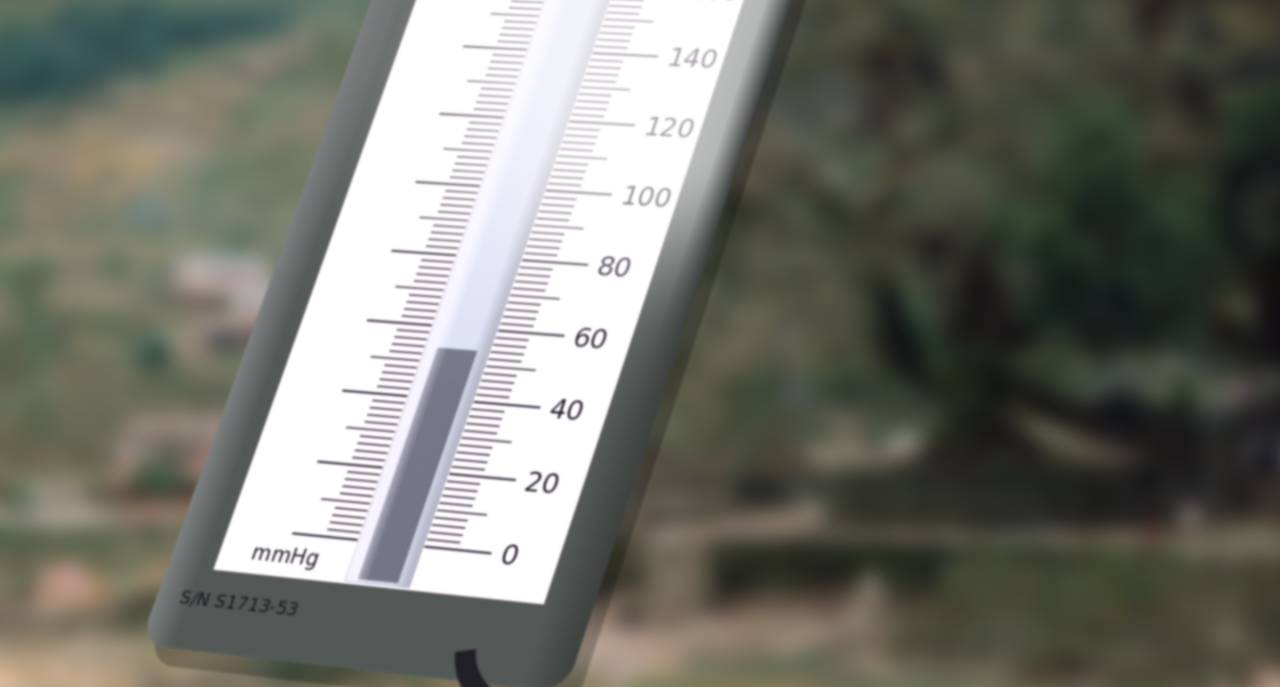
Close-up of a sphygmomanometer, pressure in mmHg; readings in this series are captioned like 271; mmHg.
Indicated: 54; mmHg
